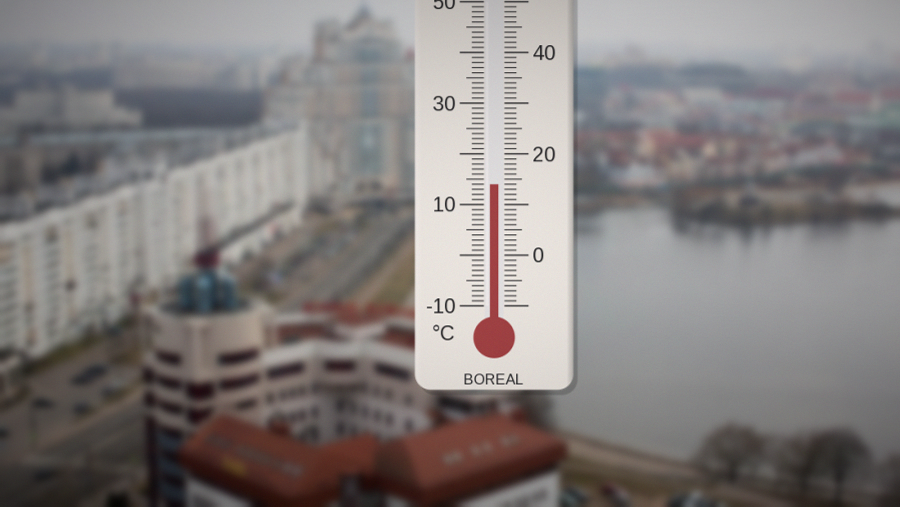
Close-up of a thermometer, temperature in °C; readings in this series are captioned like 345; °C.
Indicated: 14; °C
